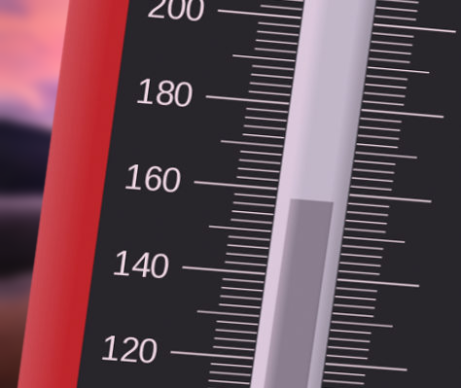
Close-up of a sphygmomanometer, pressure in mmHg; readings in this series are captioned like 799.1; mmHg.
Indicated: 158; mmHg
